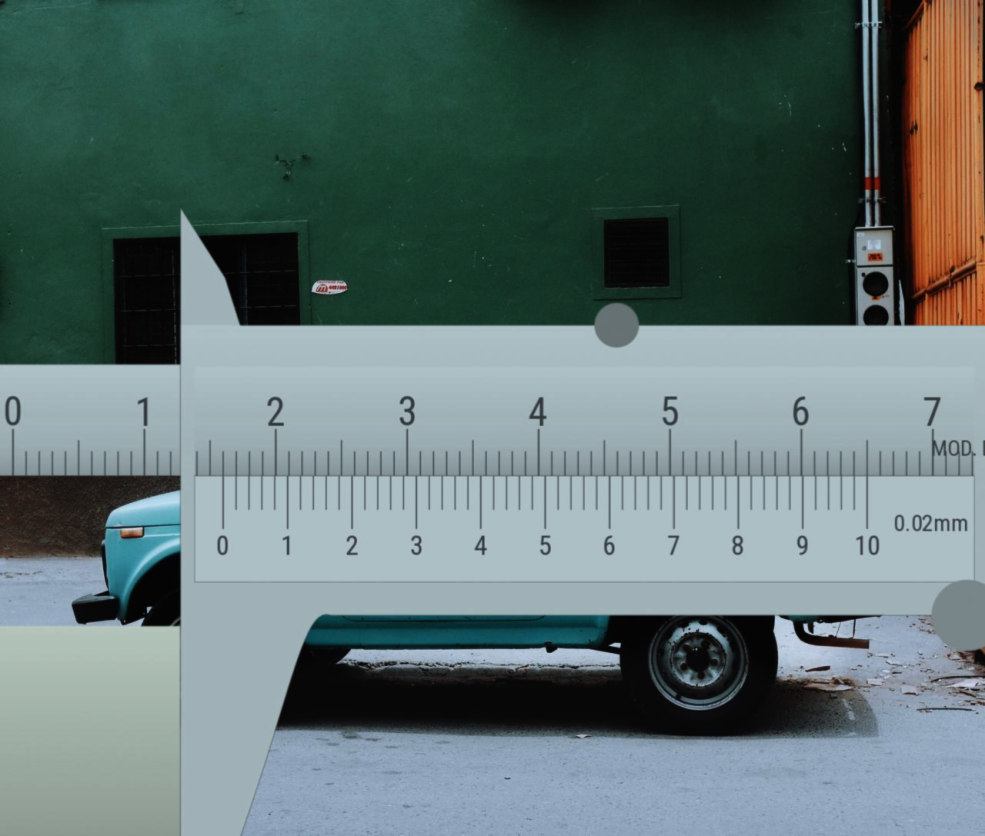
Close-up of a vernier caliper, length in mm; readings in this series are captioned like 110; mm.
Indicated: 16.0; mm
